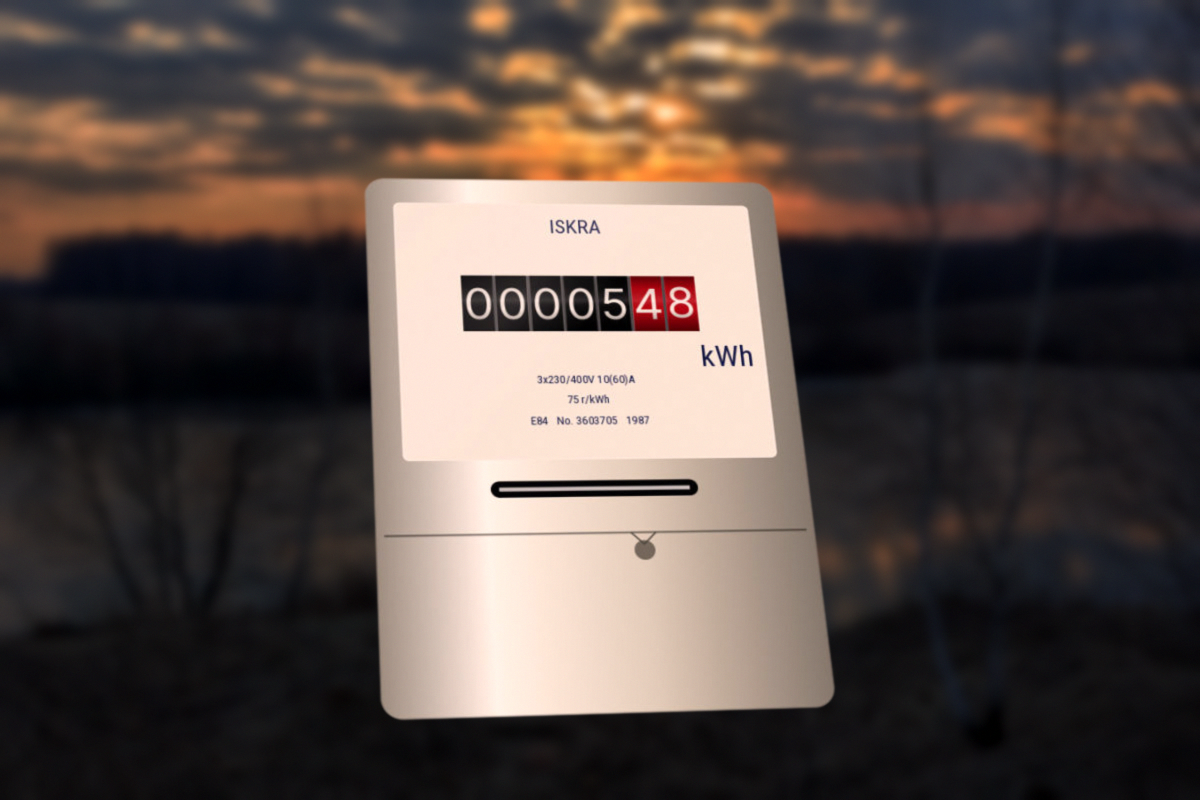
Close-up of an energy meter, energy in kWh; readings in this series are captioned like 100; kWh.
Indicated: 5.48; kWh
